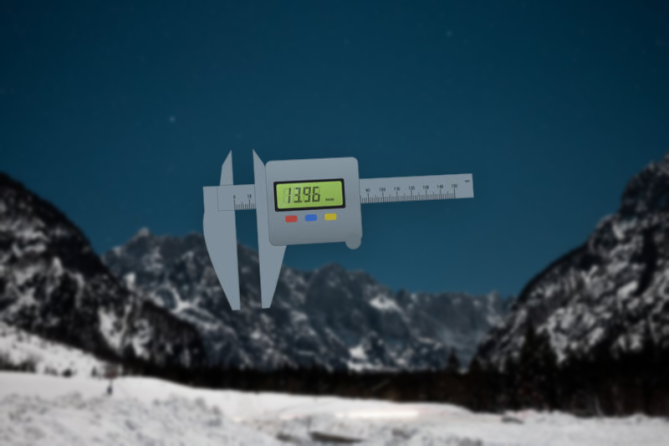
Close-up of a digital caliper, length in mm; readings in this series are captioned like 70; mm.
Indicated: 13.96; mm
